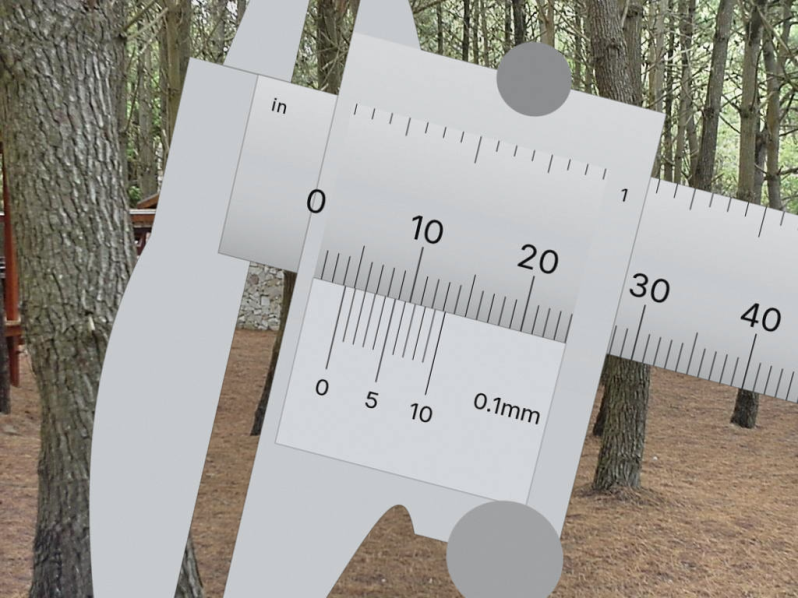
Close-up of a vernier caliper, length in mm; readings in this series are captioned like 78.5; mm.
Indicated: 4.2; mm
